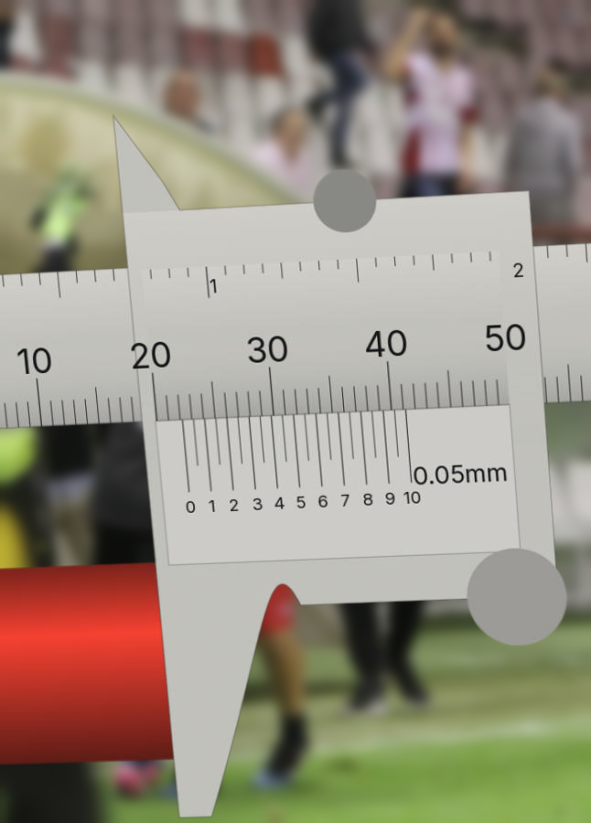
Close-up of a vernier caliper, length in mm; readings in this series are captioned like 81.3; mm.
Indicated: 22.2; mm
